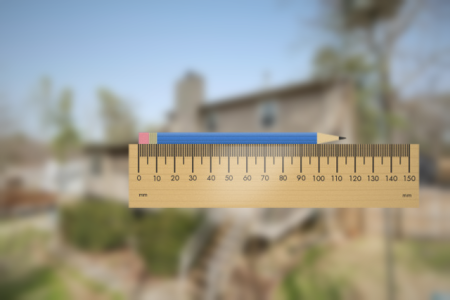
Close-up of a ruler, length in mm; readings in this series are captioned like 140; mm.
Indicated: 115; mm
